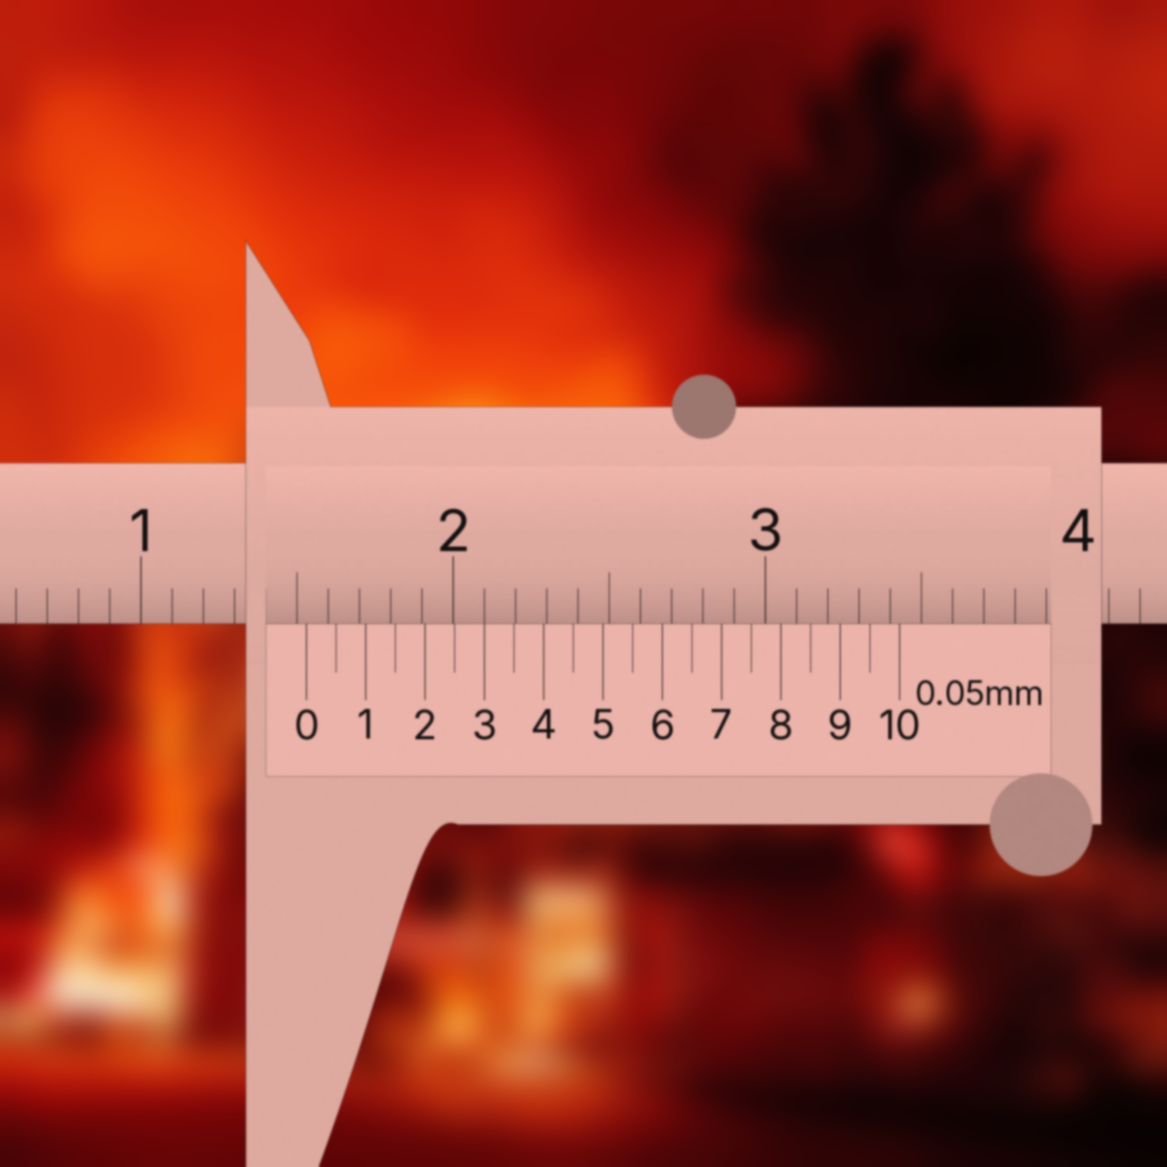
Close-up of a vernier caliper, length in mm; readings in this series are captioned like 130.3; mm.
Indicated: 15.30; mm
